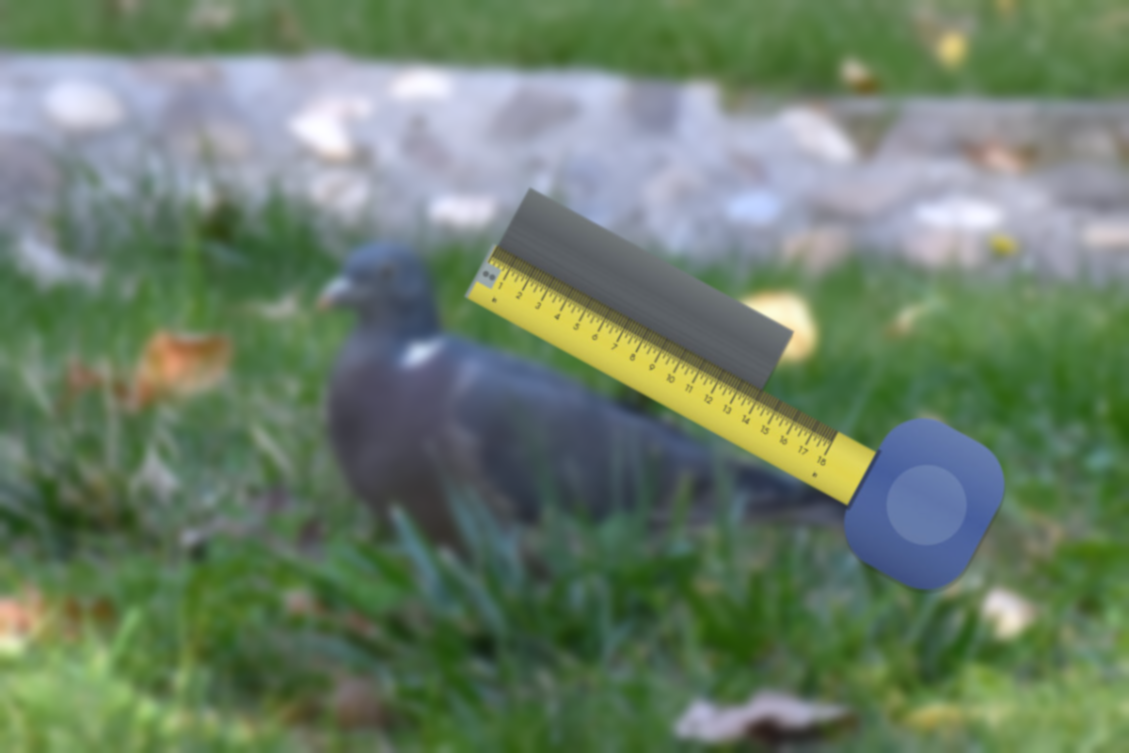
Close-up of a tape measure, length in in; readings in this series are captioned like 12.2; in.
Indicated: 14; in
